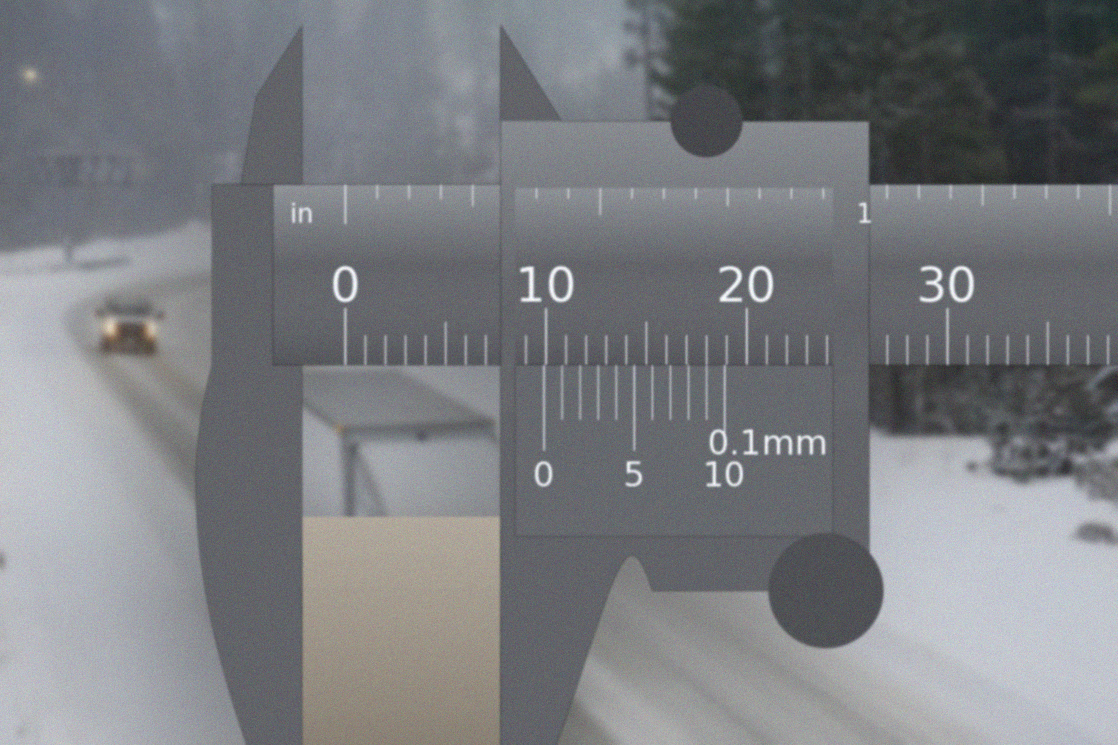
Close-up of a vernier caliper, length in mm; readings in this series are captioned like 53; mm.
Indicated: 9.9; mm
